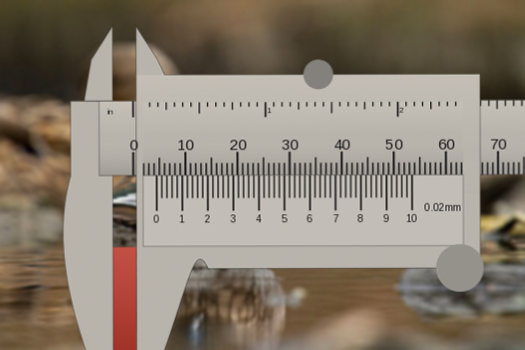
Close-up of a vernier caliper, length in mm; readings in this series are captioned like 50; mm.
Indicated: 4.5; mm
